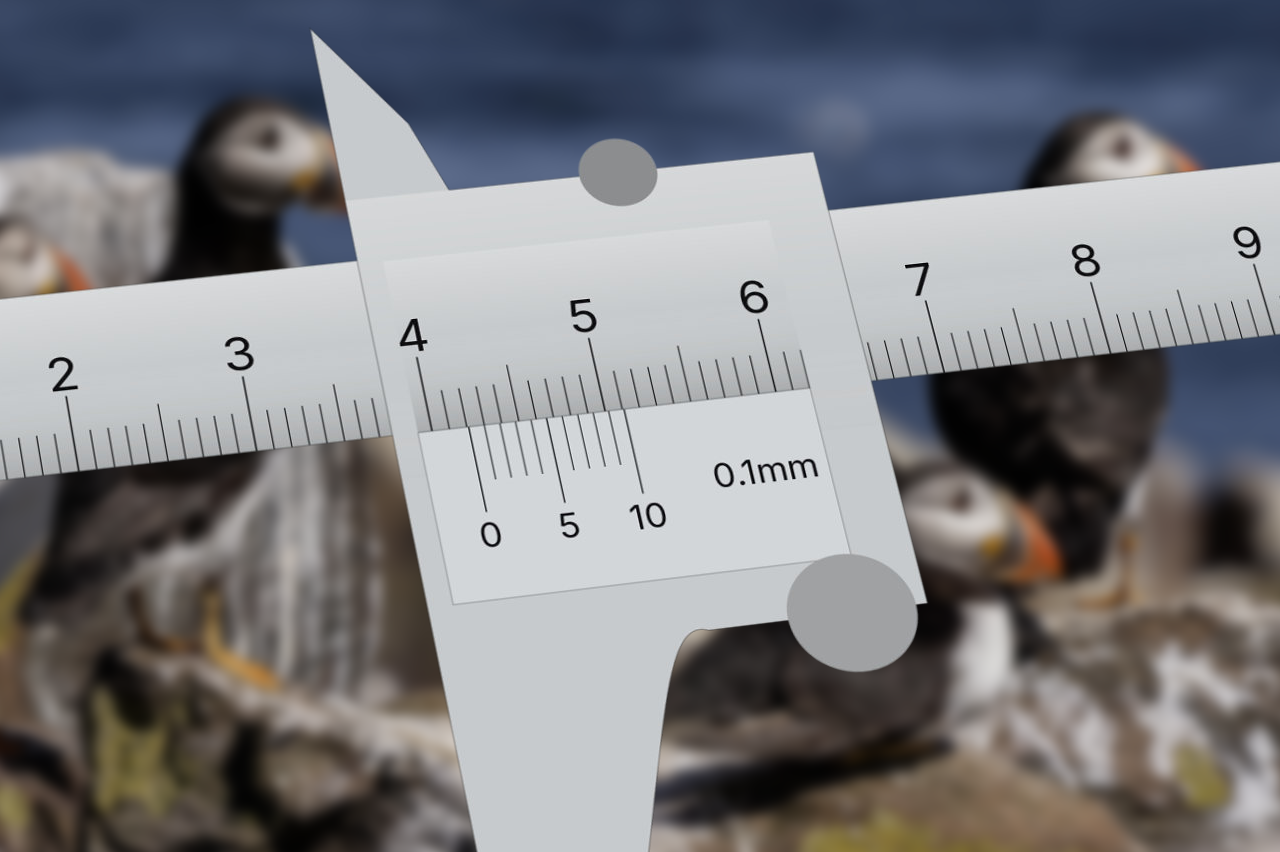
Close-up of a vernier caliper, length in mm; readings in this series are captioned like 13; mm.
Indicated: 42.1; mm
